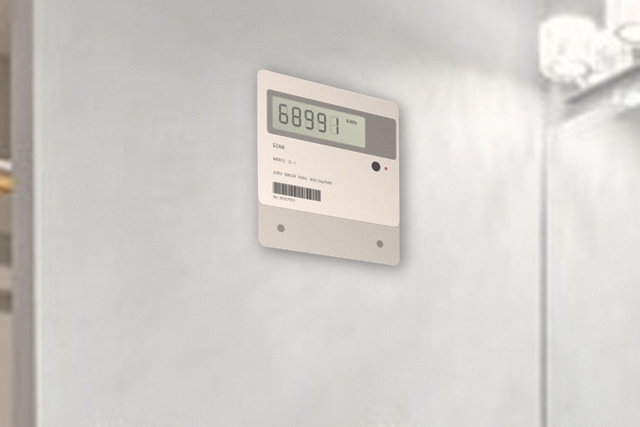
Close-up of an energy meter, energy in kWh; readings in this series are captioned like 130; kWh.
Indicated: 68991; kWh
